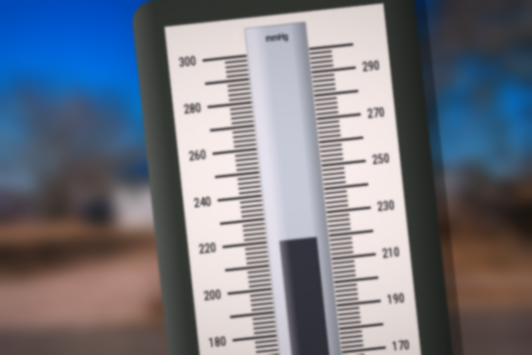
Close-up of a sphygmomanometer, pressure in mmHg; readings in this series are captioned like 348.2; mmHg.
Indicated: 220; mmHg
